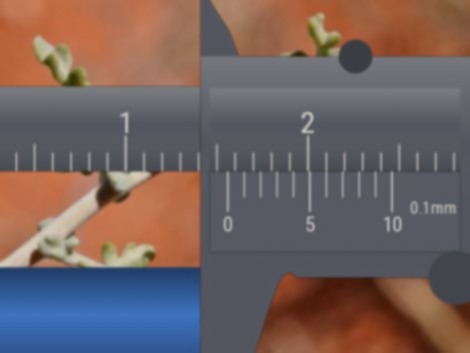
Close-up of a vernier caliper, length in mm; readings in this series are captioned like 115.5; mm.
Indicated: 15.6; mm
